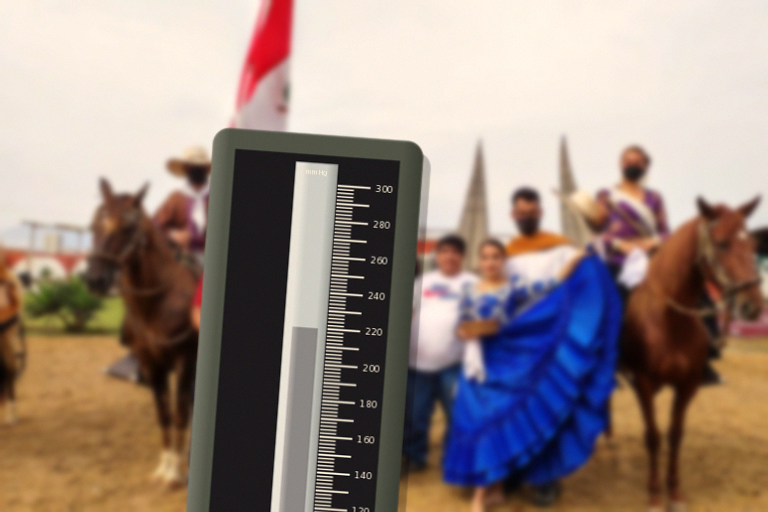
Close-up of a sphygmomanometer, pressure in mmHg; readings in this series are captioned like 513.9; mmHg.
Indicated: 220; mmHg
